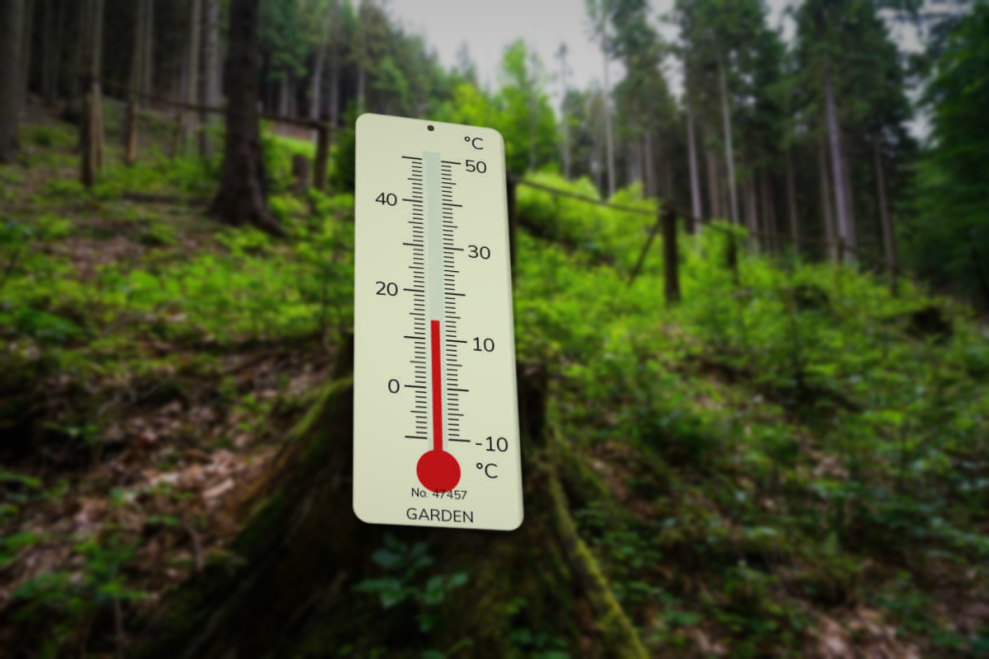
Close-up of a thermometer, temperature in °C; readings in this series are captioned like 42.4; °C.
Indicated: 14; °C
